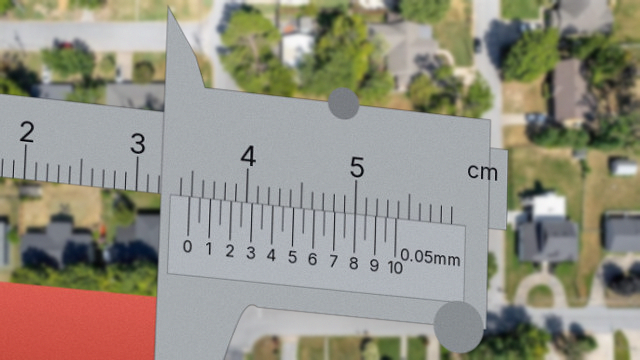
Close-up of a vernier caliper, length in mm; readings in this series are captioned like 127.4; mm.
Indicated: 34.8; mm
